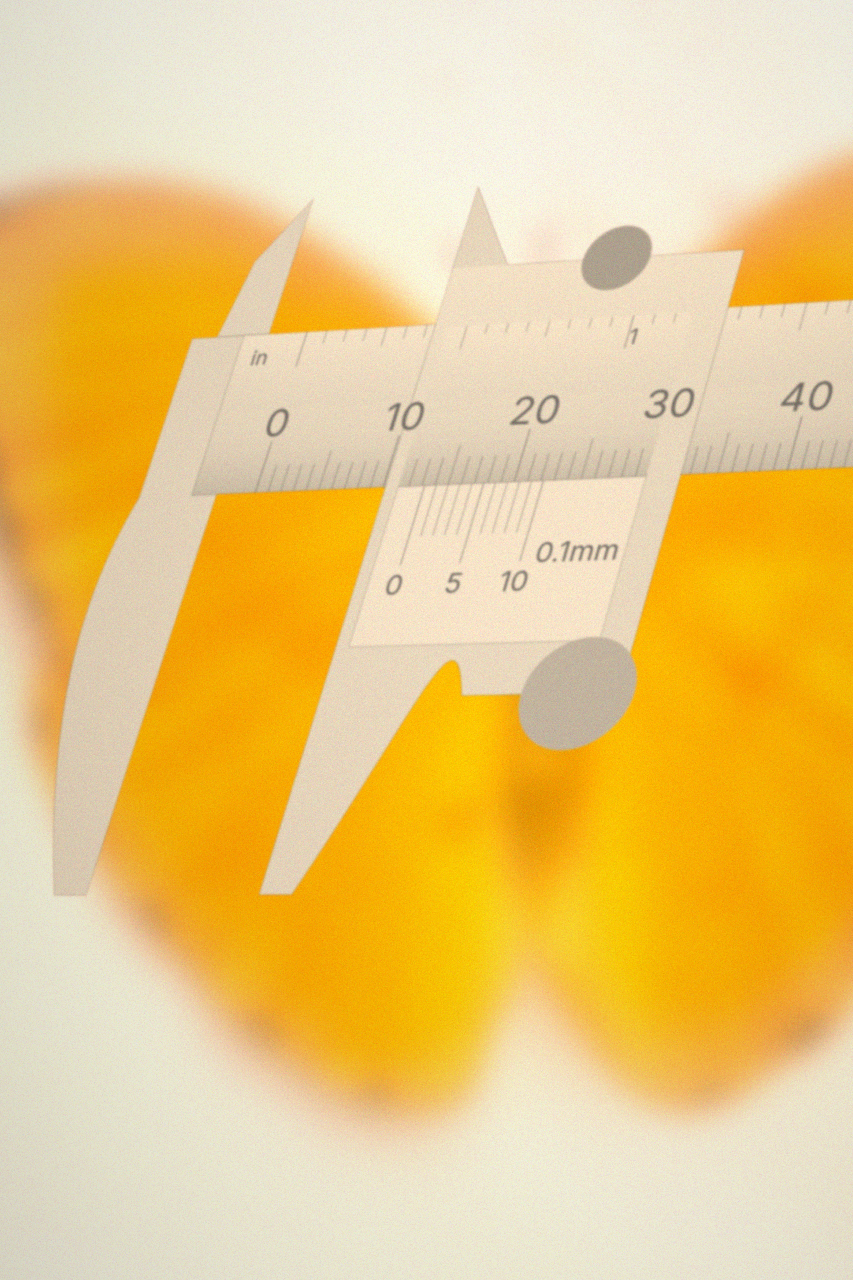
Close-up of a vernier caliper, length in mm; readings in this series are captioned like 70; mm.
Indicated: 13.2; mm
